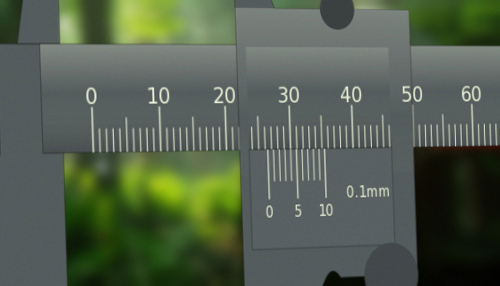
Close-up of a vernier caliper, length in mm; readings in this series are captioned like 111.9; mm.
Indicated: 26.4; mm
